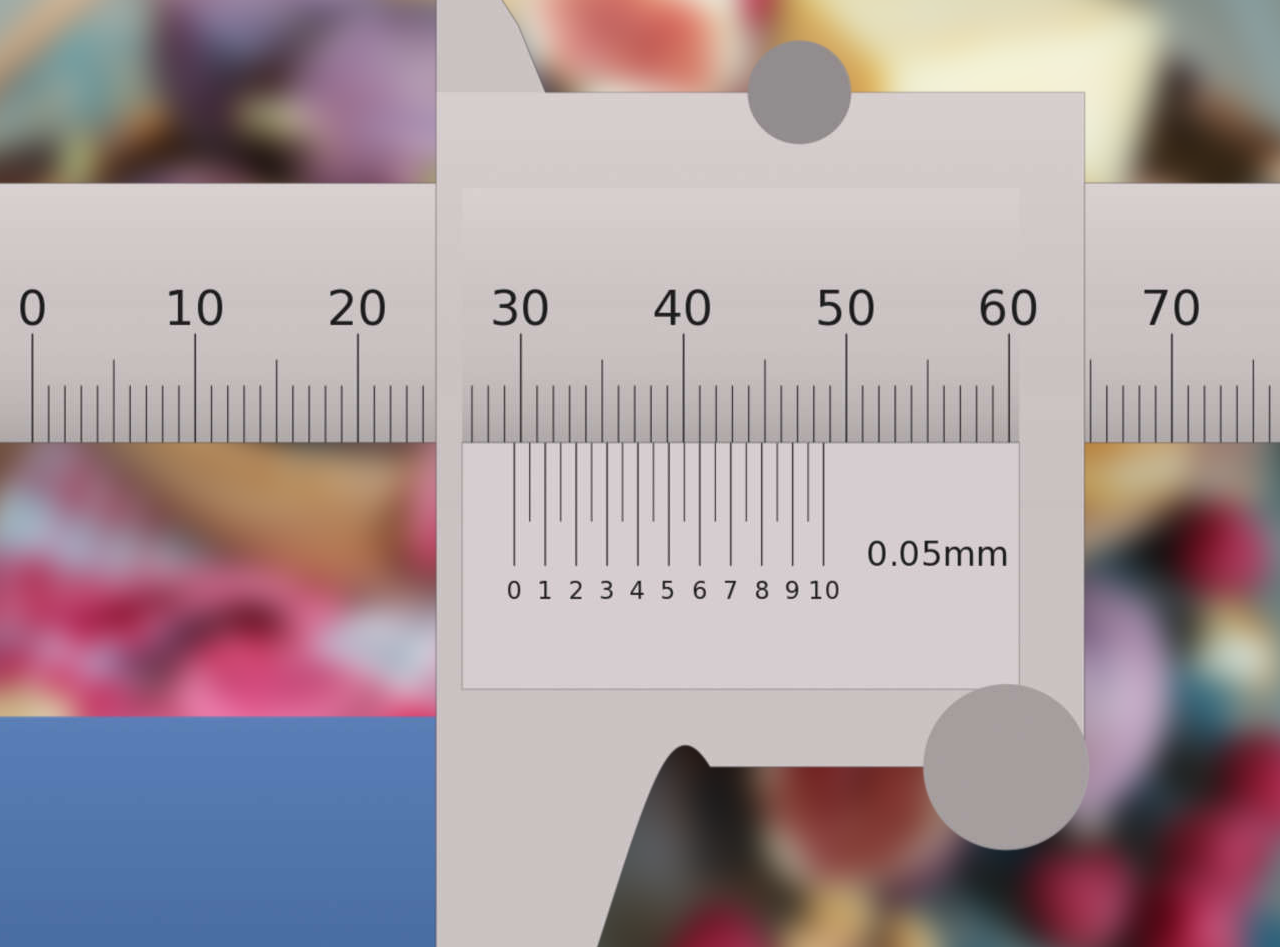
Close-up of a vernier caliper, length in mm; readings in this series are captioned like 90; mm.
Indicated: 29.6; mm
